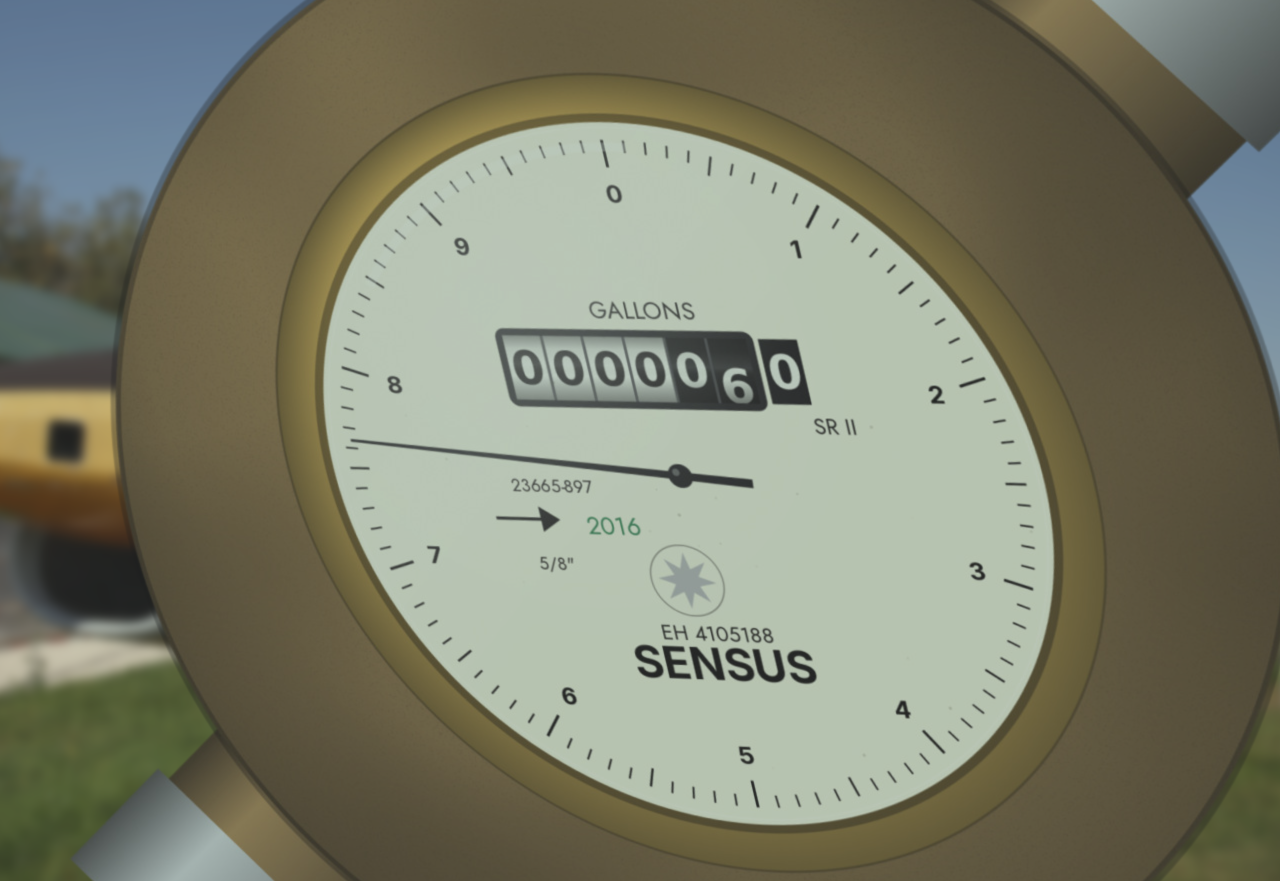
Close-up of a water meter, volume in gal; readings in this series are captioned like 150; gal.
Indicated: 57.6; gal
